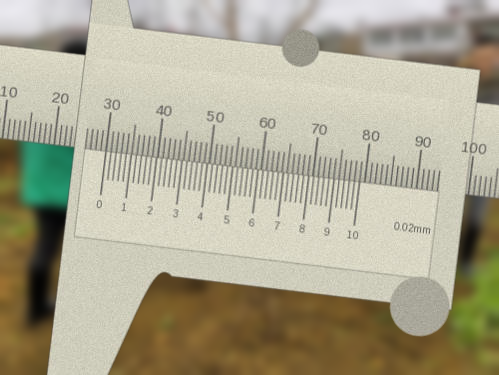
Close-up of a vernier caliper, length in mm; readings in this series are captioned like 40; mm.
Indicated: 30.0; mm
